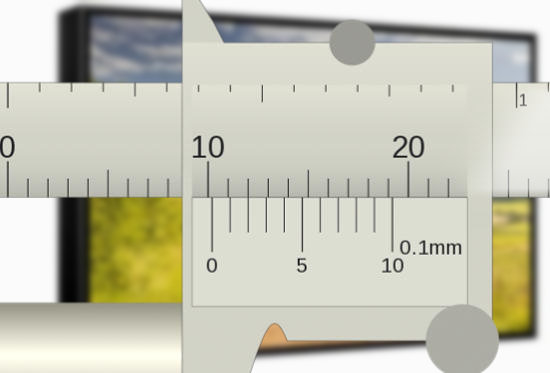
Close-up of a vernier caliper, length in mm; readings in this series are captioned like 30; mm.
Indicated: 10.2; mm
